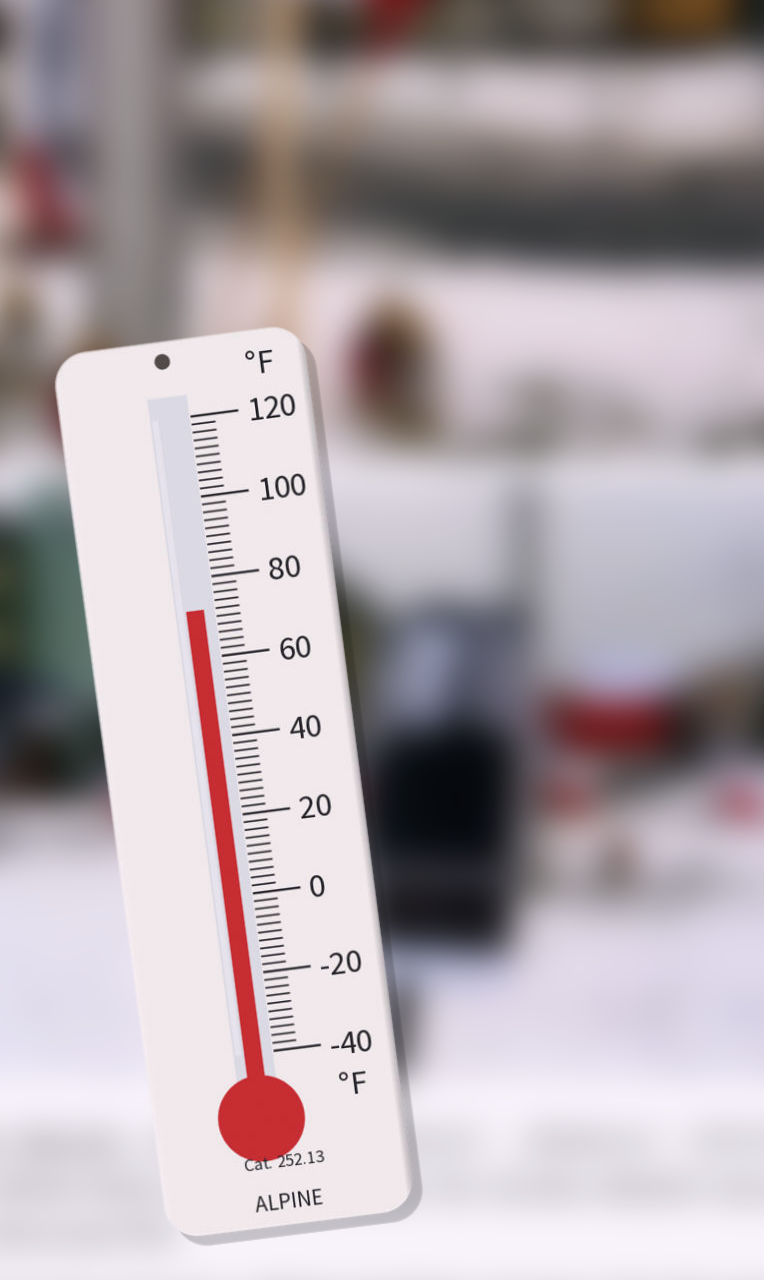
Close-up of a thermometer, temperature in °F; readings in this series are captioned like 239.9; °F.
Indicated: 72; °F
